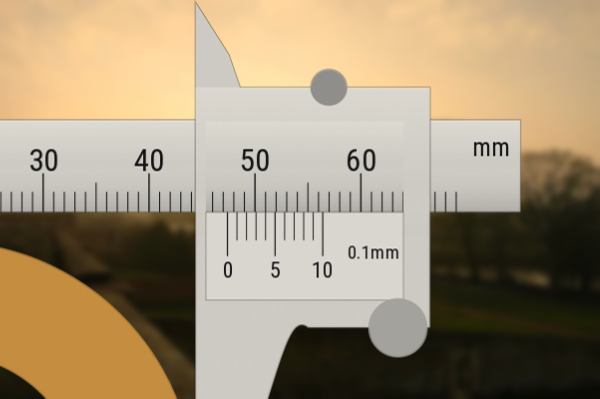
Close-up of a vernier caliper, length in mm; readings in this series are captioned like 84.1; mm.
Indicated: 47.4; mm
